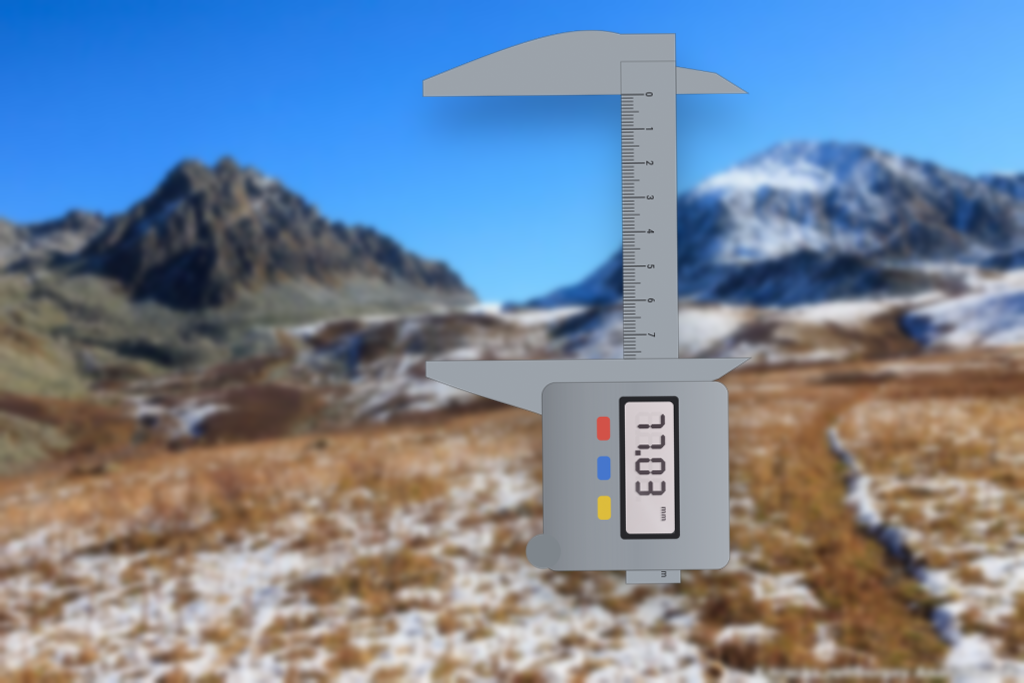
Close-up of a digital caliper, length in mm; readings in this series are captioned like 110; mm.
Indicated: 77.03; mm
